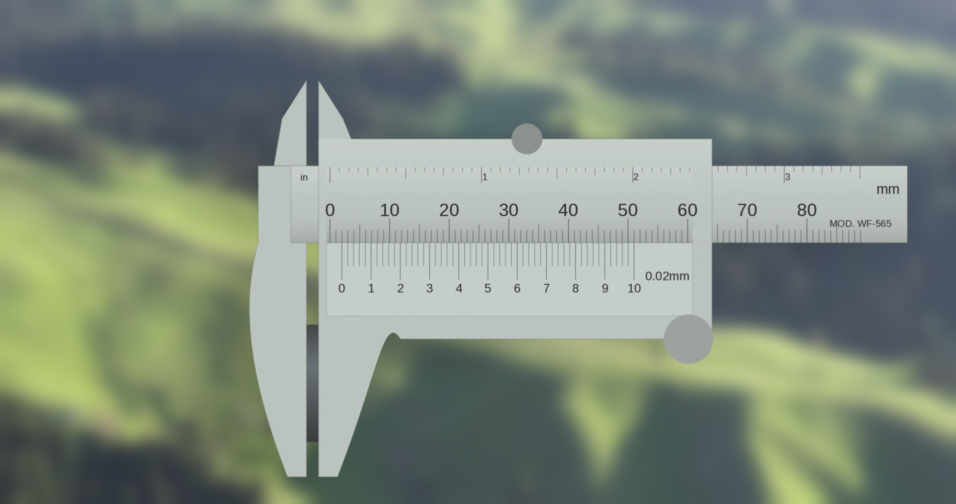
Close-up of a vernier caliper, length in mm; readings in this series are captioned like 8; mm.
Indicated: 2.0; mm
